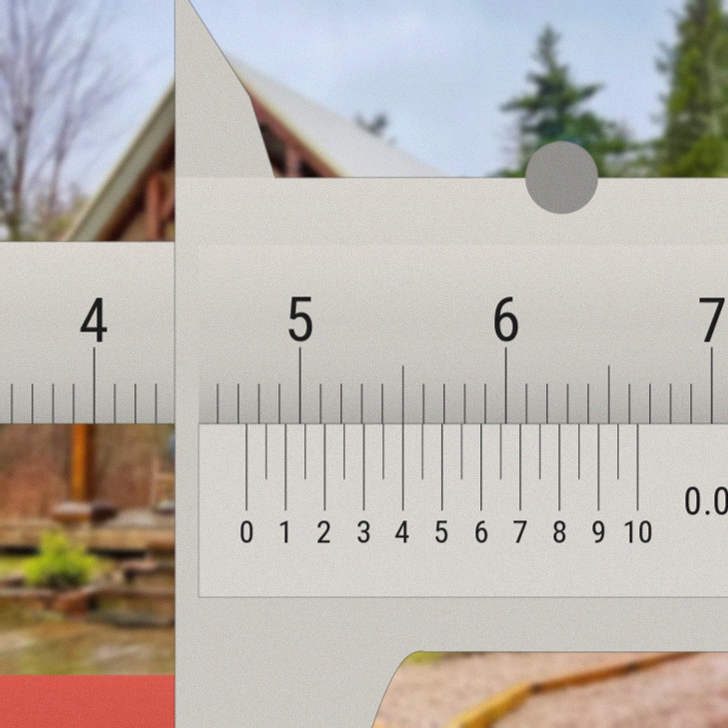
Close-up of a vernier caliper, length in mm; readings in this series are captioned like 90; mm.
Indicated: 47.4; mm
